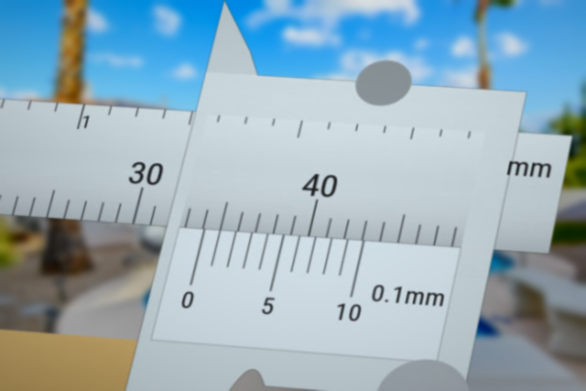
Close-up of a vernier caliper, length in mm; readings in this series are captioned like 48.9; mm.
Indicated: 34.1; mm
